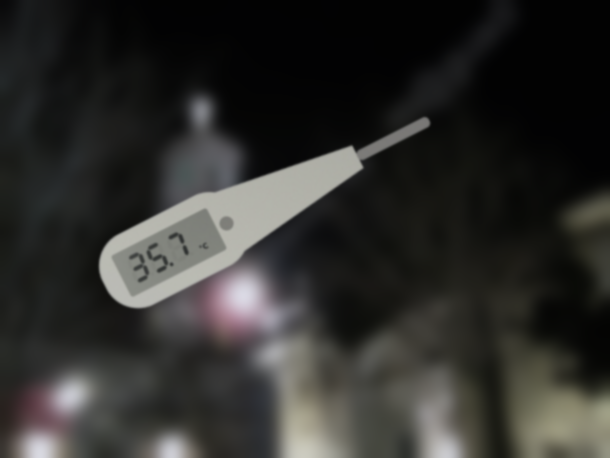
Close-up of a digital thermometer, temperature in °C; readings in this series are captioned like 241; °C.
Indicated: 35.7; °C
